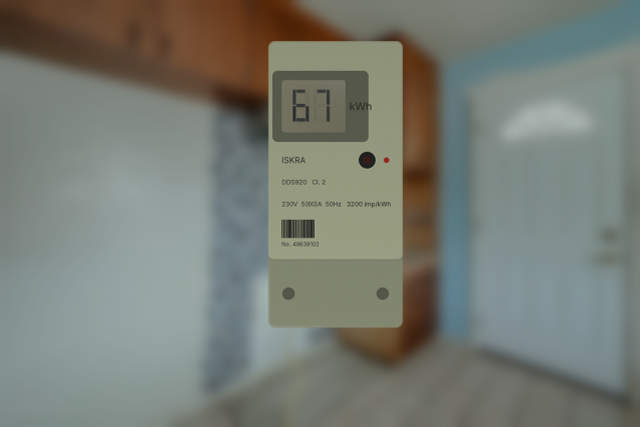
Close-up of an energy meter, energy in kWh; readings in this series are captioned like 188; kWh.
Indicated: 67; kWh
